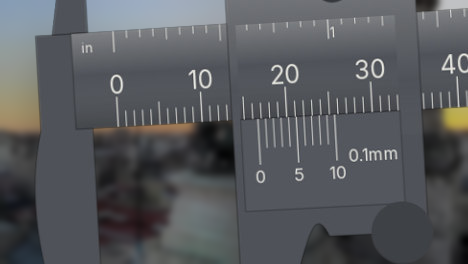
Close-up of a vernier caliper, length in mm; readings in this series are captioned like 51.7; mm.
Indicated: 16.6; mm
